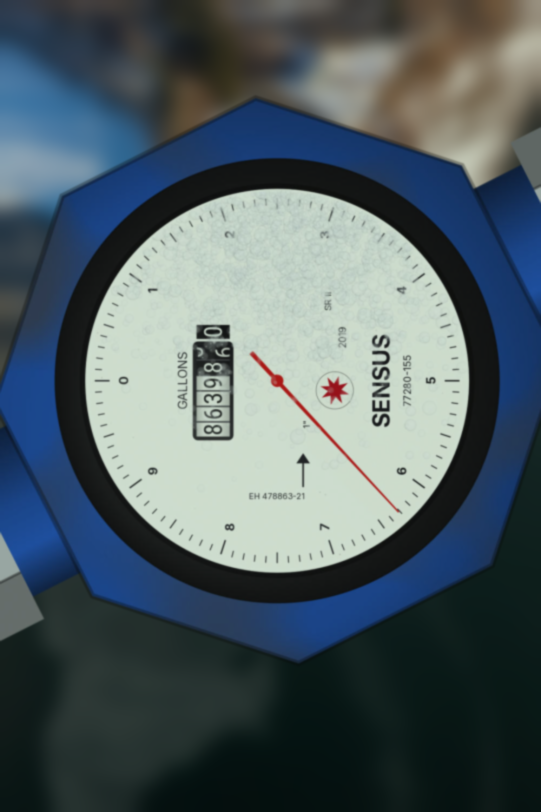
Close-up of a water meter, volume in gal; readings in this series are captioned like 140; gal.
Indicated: 8639856.3; gal
